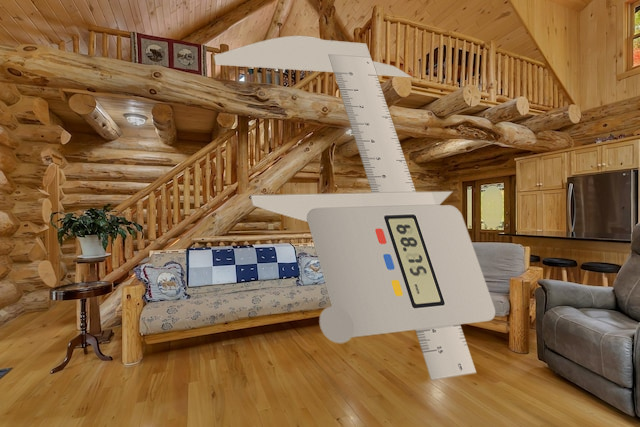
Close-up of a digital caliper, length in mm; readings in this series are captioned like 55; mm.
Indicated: 68.75; mm
